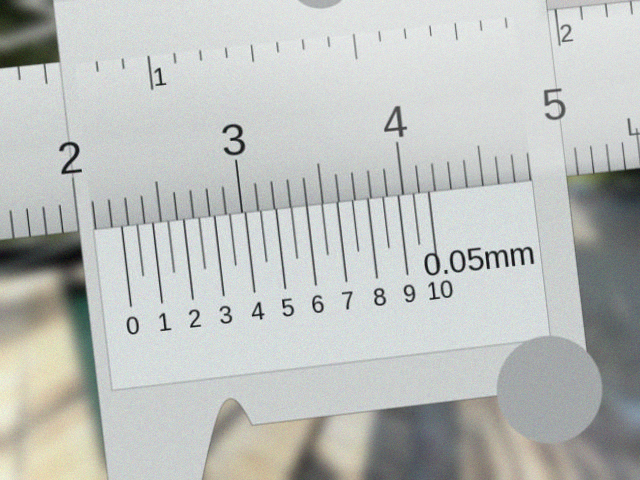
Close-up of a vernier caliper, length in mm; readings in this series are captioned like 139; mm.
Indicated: 22.6; mm
